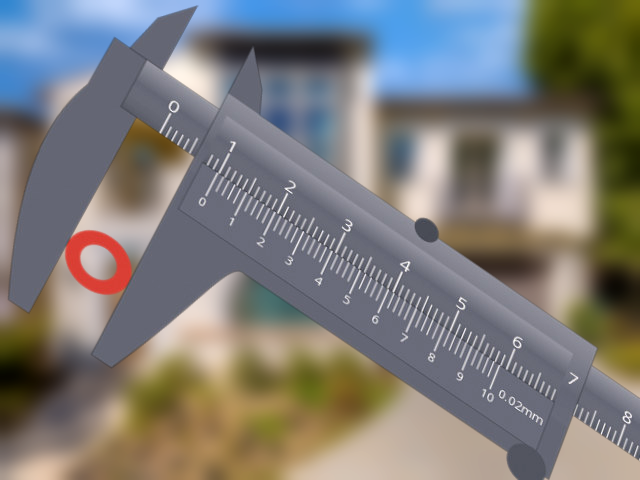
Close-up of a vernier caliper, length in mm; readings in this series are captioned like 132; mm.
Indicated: 9.8; mm
